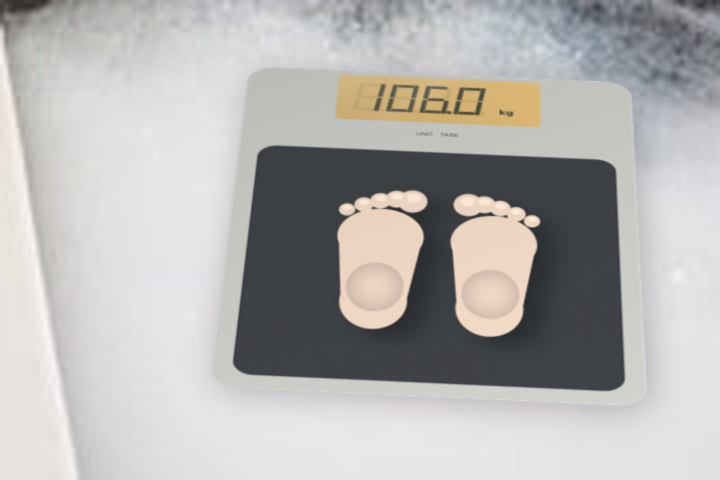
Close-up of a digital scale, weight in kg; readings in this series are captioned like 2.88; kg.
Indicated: 106.0; kg
